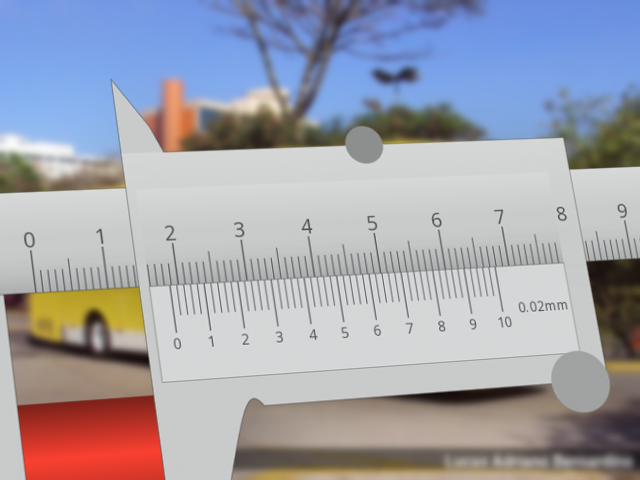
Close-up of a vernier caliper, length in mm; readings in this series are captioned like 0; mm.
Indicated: 18.8; mm
